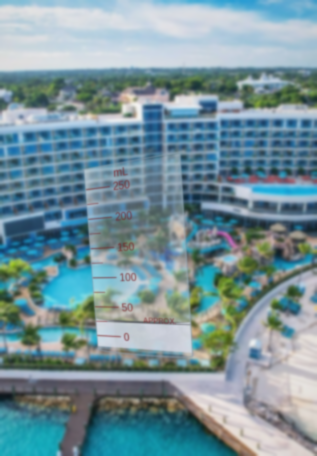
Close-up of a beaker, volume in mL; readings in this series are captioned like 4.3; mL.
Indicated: 25; mL
